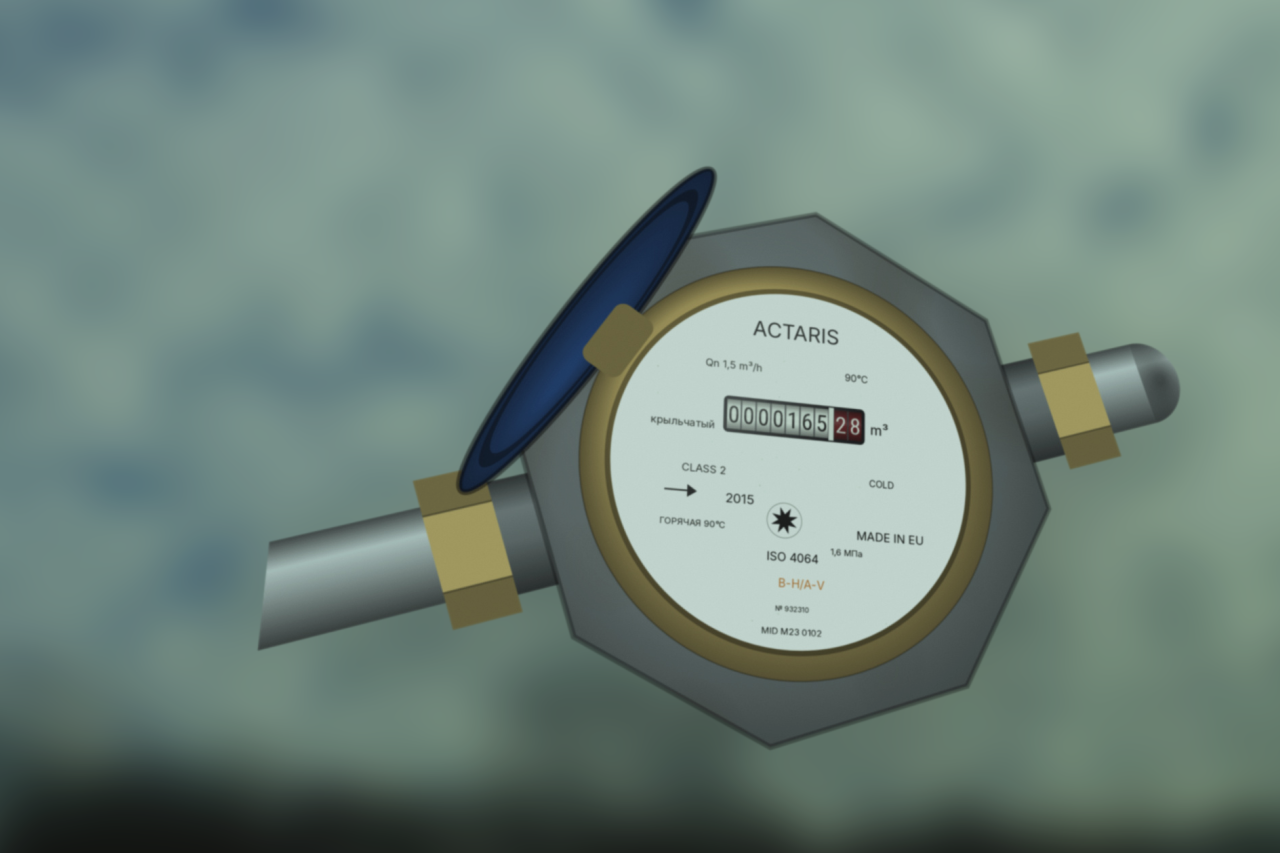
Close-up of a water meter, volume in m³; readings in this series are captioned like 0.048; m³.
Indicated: 165.28; m³
